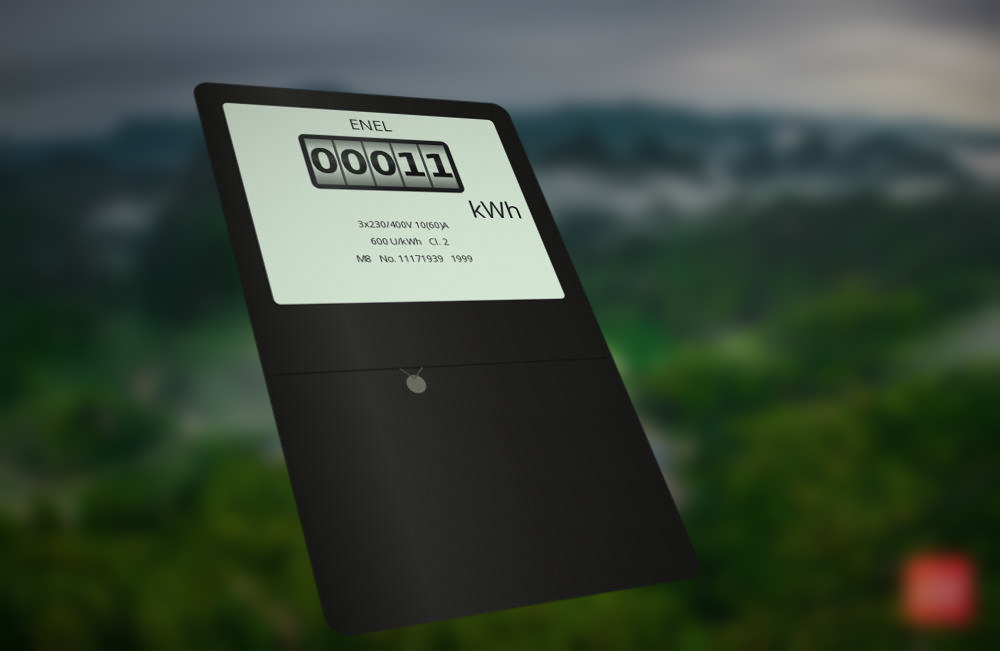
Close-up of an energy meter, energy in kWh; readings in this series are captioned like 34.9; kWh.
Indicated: 11; kWh
